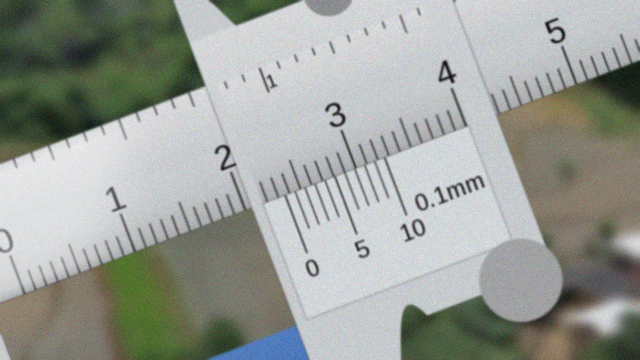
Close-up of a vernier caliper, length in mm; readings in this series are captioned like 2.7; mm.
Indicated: 23.6; mm
